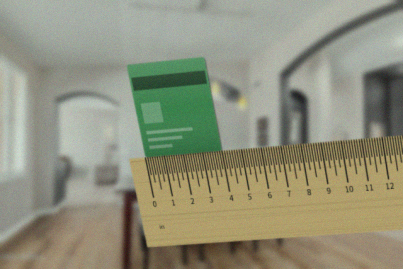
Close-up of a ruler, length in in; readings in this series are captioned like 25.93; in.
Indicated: 4; in
